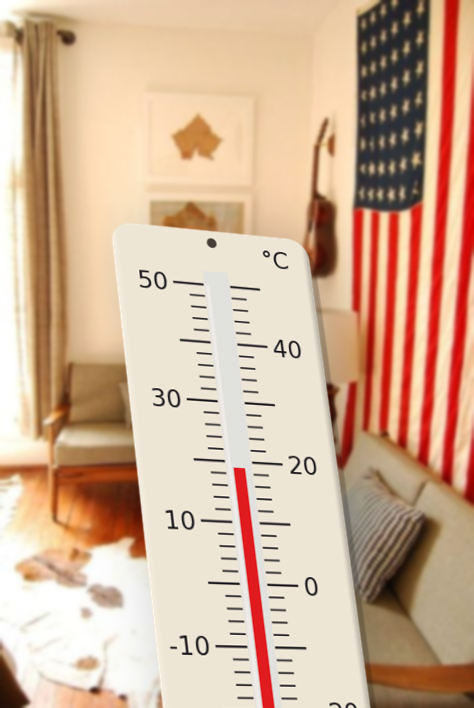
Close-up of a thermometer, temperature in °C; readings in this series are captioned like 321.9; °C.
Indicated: 19; °C
